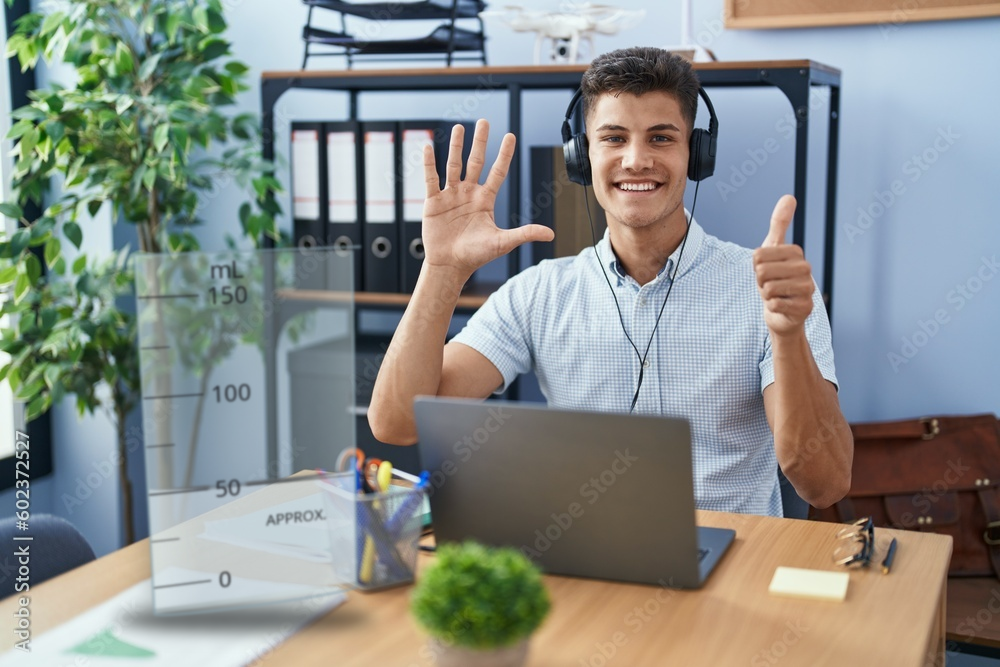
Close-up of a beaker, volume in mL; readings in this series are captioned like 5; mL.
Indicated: 50; mL
